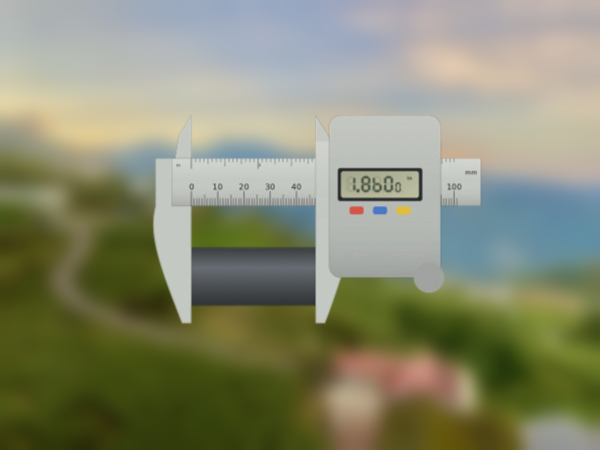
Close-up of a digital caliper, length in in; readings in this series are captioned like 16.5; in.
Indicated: 1.8600; in
